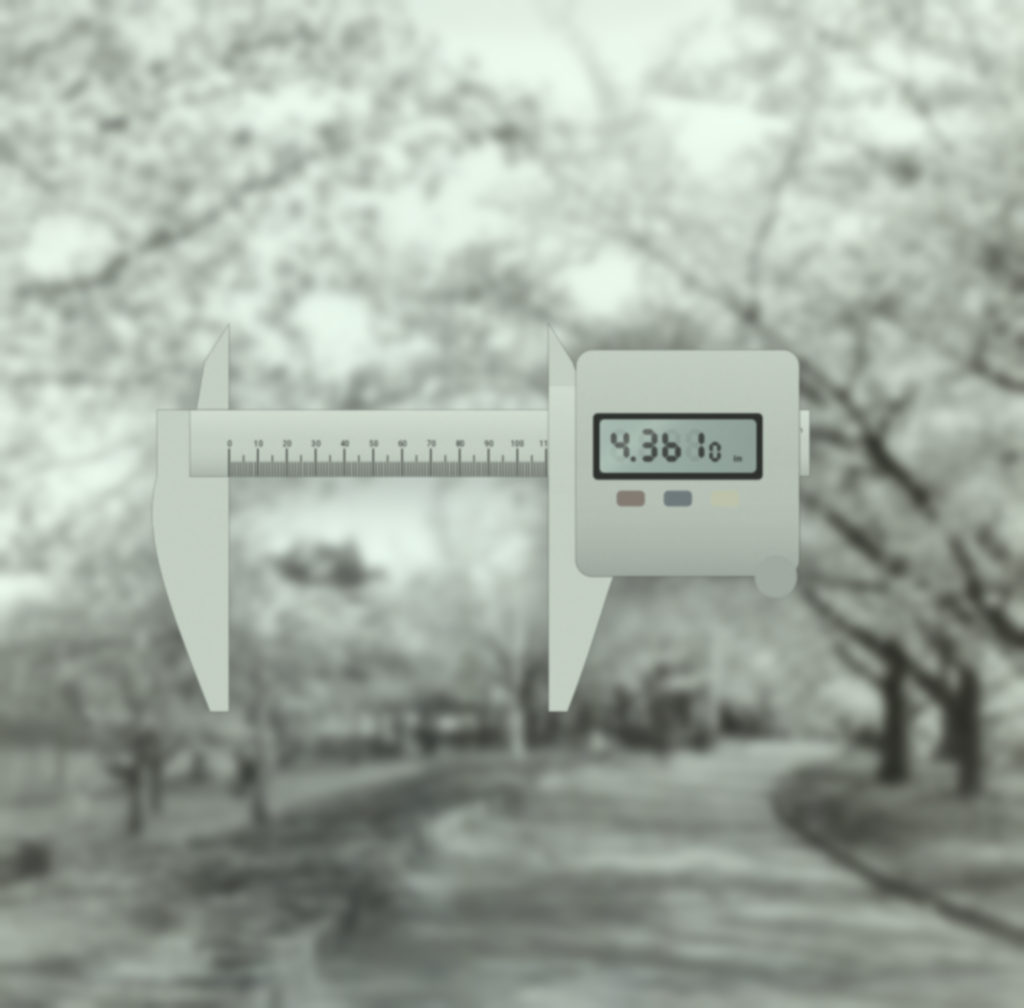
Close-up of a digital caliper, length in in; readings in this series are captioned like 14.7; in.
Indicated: 4.3610; in
